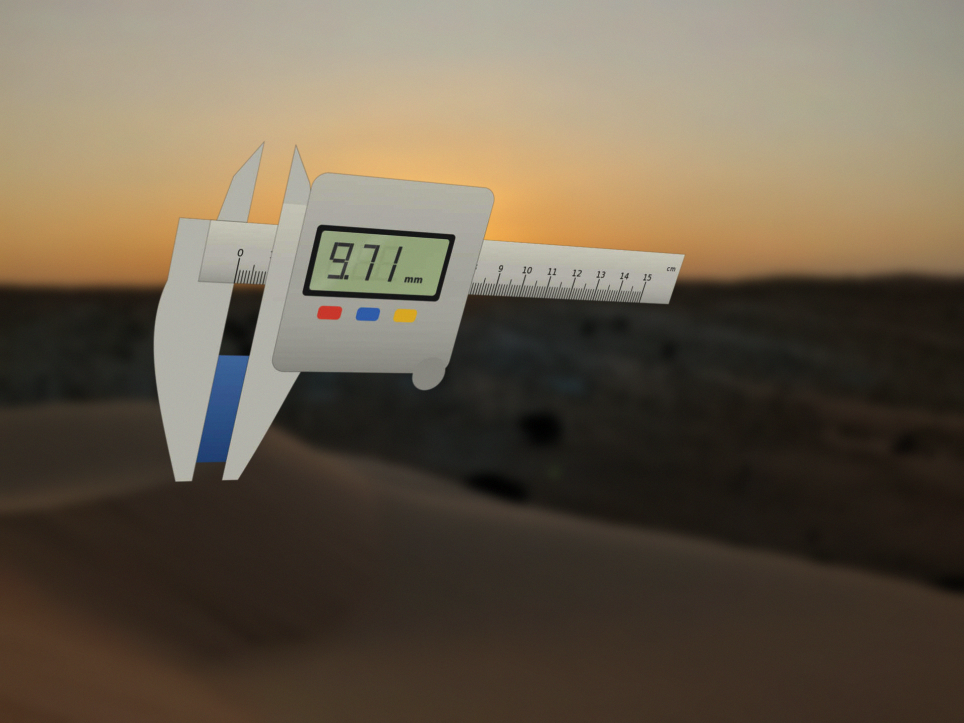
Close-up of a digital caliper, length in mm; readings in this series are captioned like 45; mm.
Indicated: 9.71; mm
